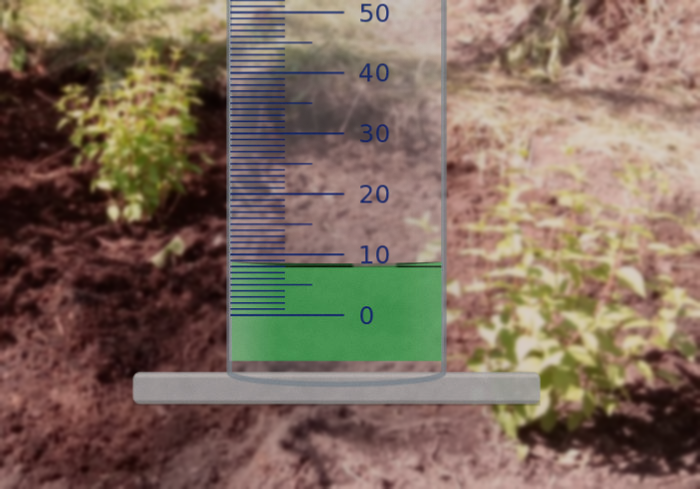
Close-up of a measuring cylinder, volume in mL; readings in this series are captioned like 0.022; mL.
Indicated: 8; mL
